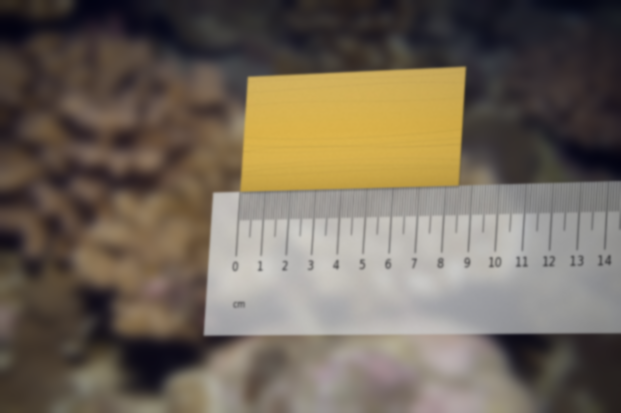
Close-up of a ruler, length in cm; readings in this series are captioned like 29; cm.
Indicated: 8.5; cm
